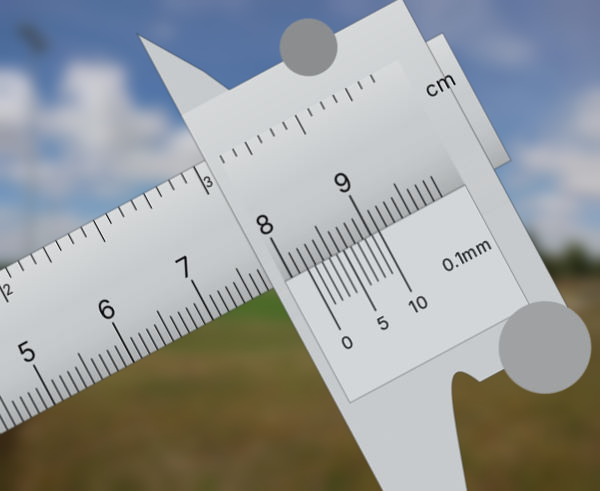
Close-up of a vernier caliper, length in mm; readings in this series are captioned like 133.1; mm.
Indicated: 82.0; mm
